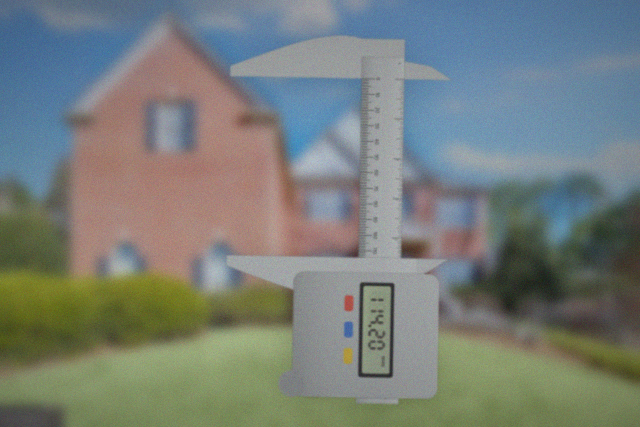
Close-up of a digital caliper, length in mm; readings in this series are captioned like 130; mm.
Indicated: 114.20; mm
